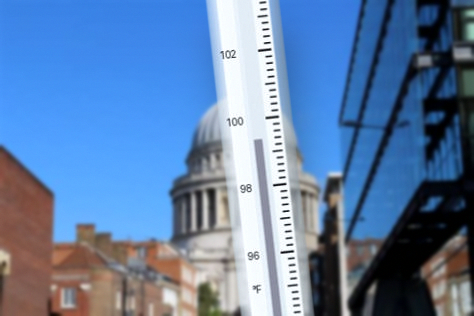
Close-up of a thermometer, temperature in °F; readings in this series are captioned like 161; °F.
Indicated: 99.4; °F
